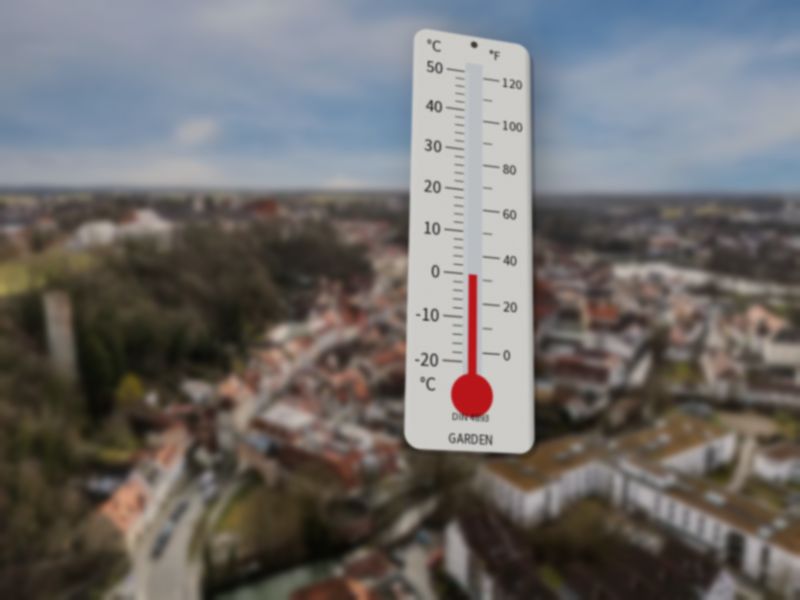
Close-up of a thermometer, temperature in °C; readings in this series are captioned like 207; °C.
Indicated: 0; °C
